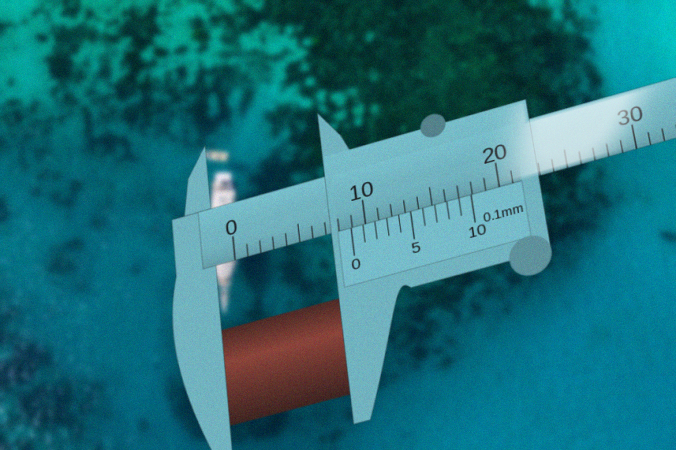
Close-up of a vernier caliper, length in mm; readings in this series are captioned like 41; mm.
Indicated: 8.9; mm
